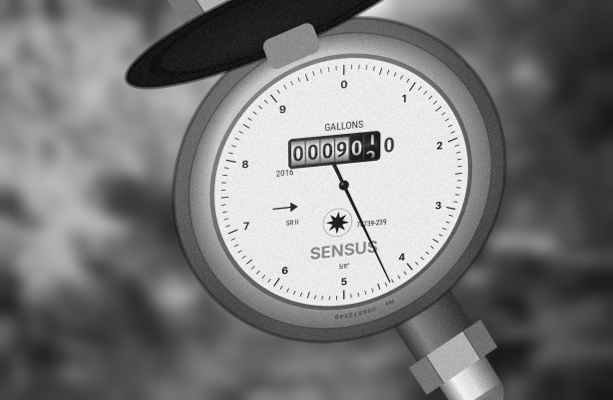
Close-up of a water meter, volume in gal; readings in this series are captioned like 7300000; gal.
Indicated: 9014.3; gal
